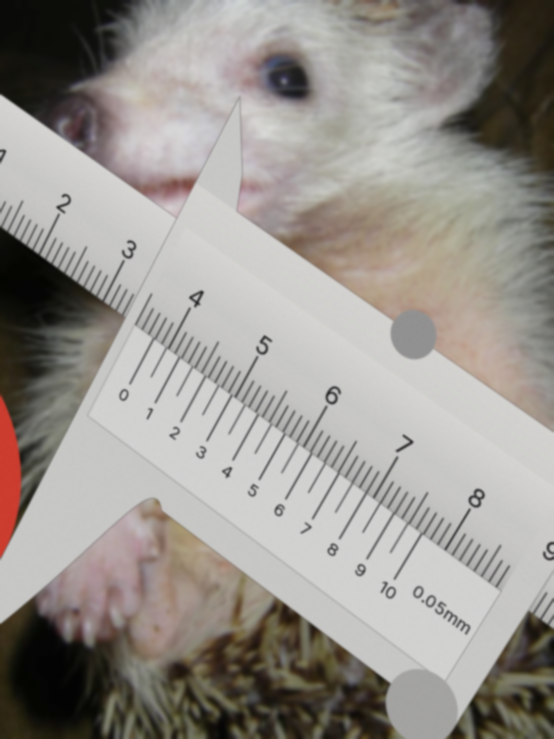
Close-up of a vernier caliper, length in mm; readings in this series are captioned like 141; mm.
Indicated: 37.8; mm
